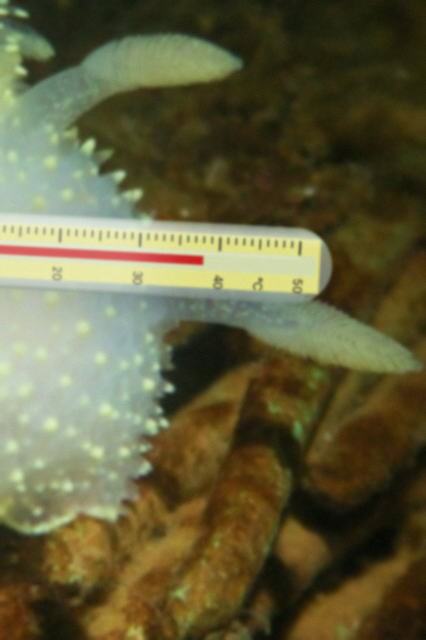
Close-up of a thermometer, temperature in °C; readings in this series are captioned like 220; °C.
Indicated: 38; °C
